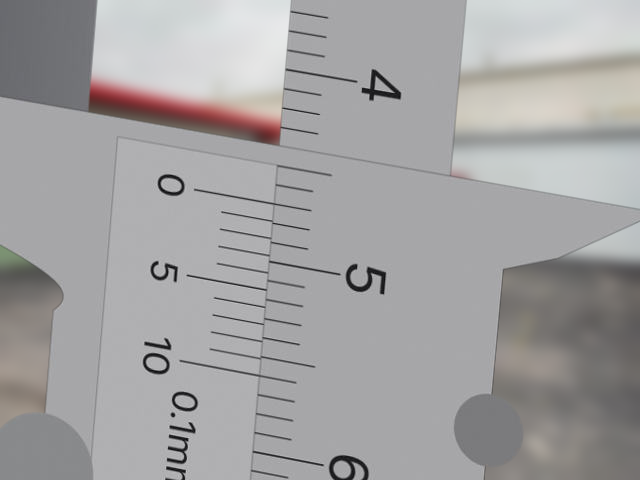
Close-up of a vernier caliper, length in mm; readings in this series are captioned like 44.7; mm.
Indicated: 47.0; mm
